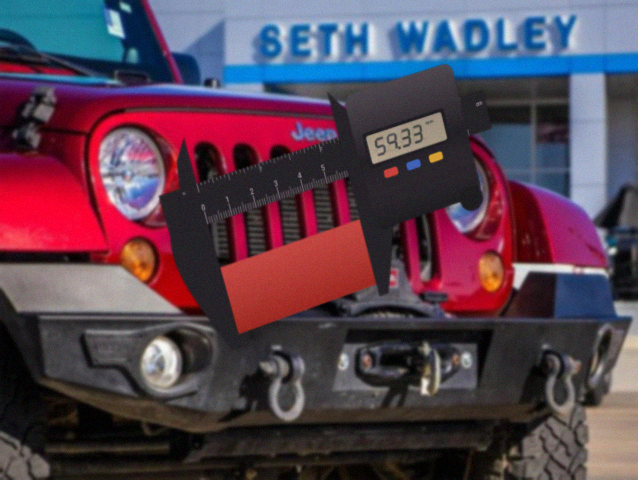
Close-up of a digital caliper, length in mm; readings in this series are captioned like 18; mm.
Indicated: 59.33; mm
